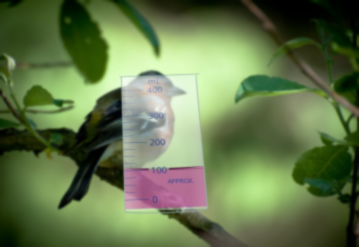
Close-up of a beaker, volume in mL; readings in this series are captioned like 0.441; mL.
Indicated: 100; mL
